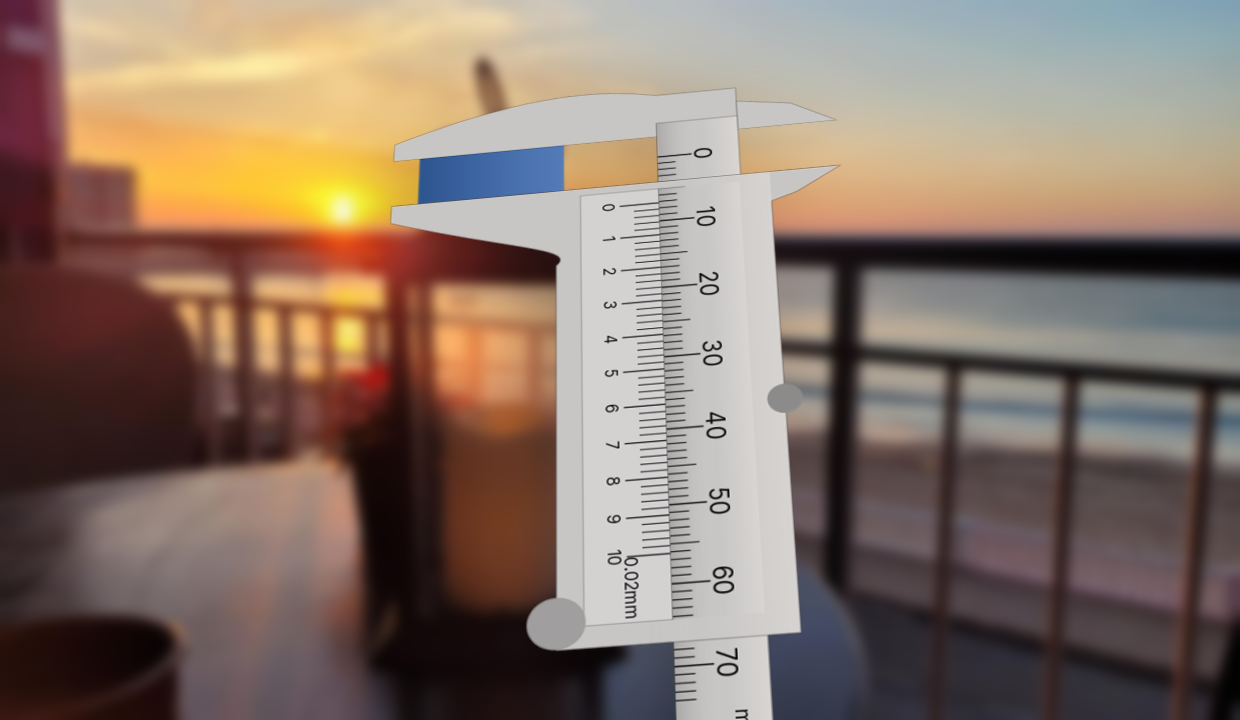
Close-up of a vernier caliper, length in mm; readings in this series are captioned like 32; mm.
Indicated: 7.2; mm
